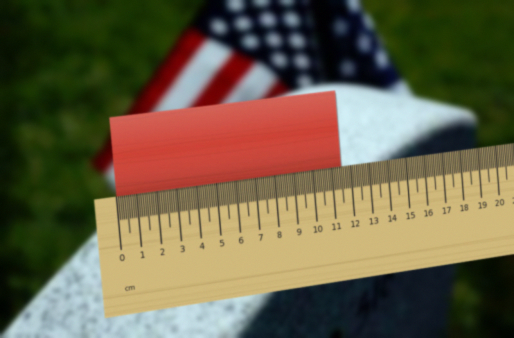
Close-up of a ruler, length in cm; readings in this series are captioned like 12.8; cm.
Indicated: 11.5; cm
